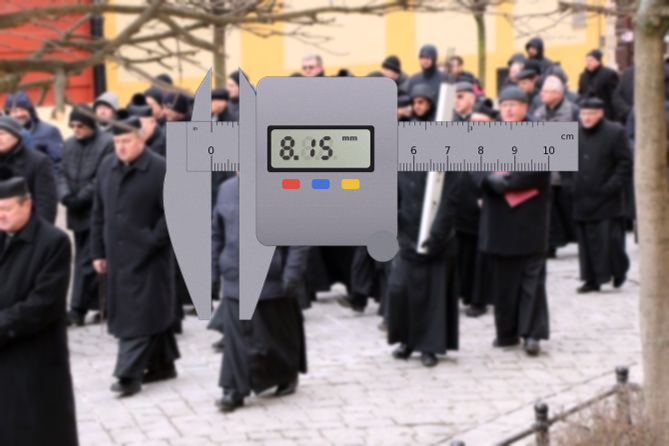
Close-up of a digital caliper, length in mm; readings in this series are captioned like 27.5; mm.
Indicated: 8.15; mm
